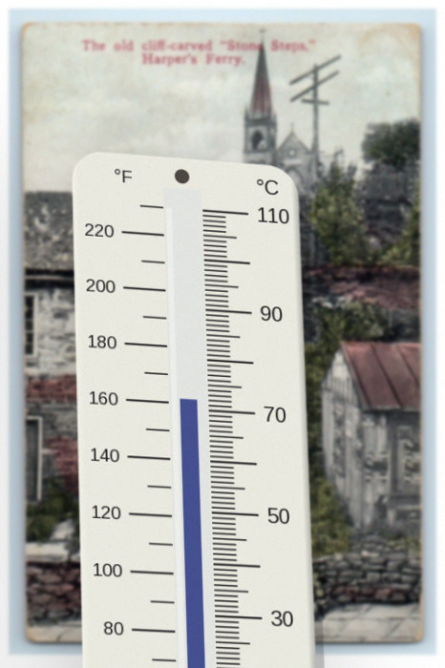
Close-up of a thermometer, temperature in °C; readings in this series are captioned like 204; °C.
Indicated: 72; °C
